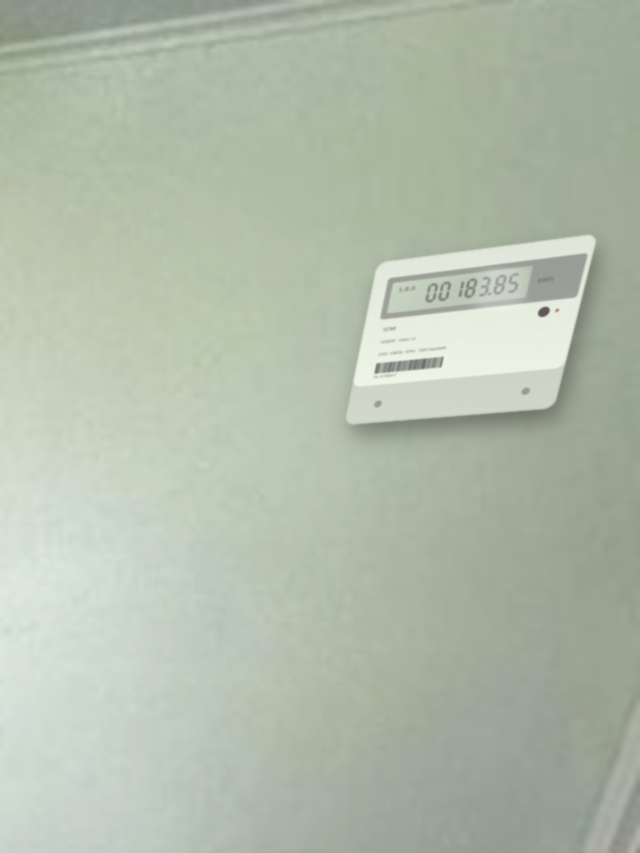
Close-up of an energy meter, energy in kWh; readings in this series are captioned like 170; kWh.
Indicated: 183.85; kWh
